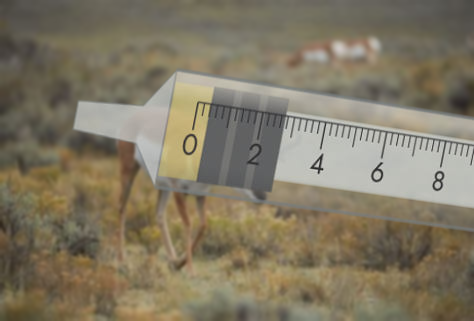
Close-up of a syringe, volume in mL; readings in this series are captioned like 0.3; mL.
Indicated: 0.4; mL
